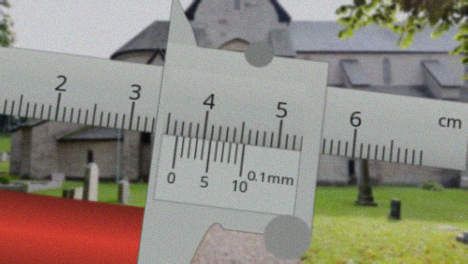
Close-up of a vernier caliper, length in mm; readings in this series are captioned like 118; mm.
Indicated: 36.4; mm
